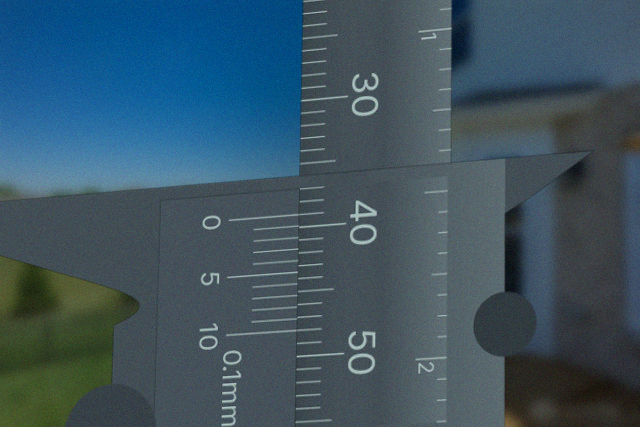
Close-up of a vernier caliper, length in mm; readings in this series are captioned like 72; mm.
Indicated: 39.0; mm
